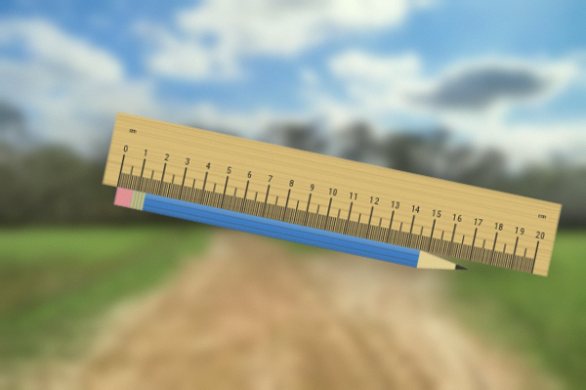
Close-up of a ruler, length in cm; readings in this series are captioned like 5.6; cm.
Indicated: 17; cm
